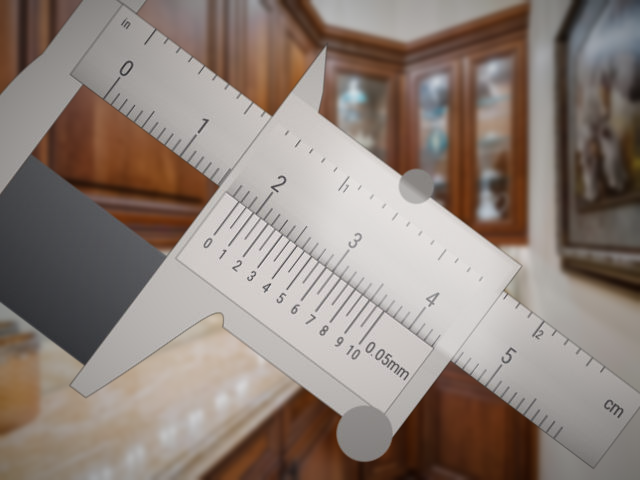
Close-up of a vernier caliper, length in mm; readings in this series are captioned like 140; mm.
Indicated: 17.8; mm
